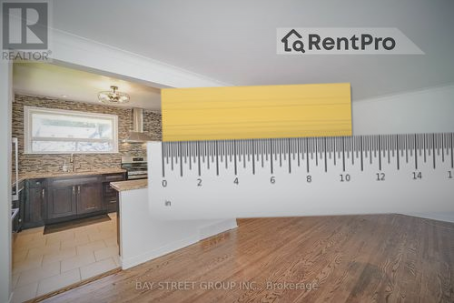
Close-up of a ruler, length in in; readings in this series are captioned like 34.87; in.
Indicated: 10.5; in
